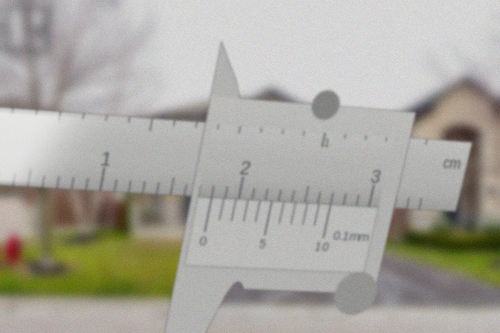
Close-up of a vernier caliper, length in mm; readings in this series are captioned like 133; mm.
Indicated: 18.0; mm
